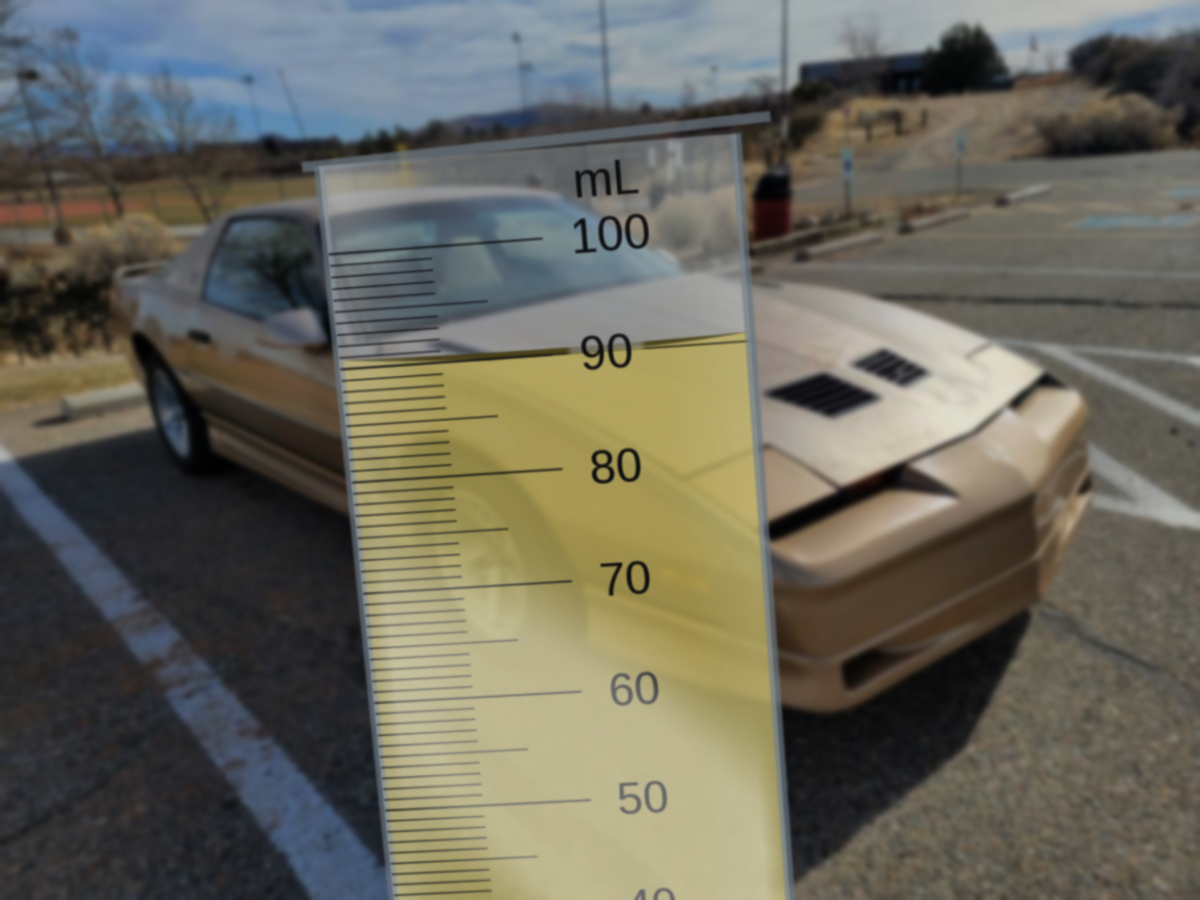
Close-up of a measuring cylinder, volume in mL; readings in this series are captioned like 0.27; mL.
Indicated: 90; mL
